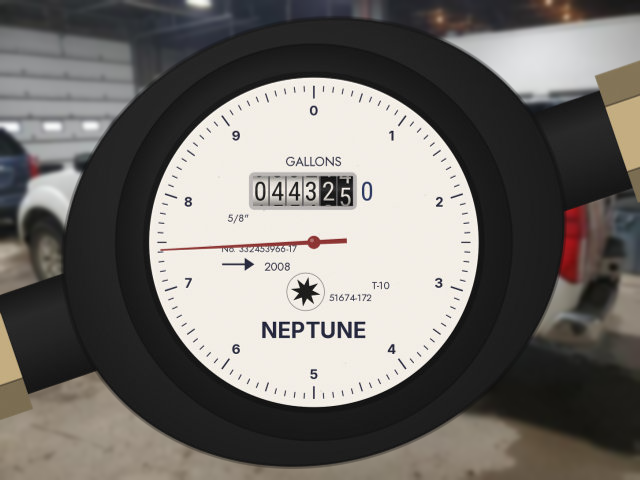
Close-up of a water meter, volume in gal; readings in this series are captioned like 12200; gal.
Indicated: 443247.4; gal
